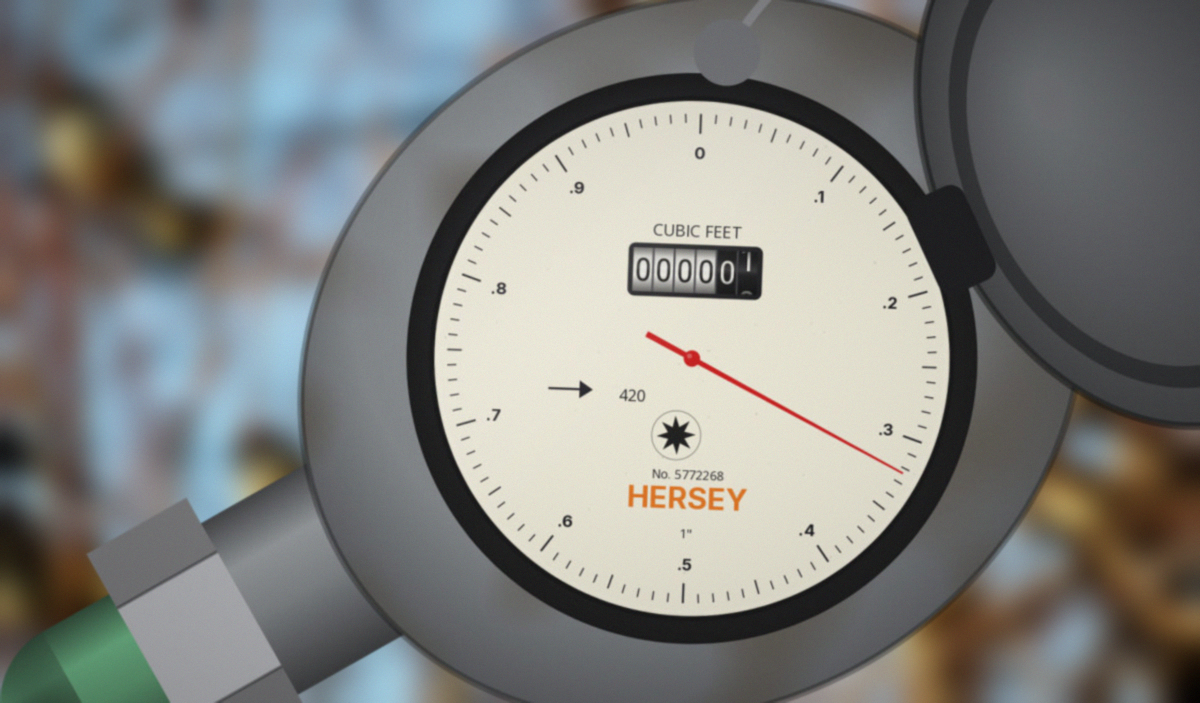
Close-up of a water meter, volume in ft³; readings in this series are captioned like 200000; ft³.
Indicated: 1.32; ft³
